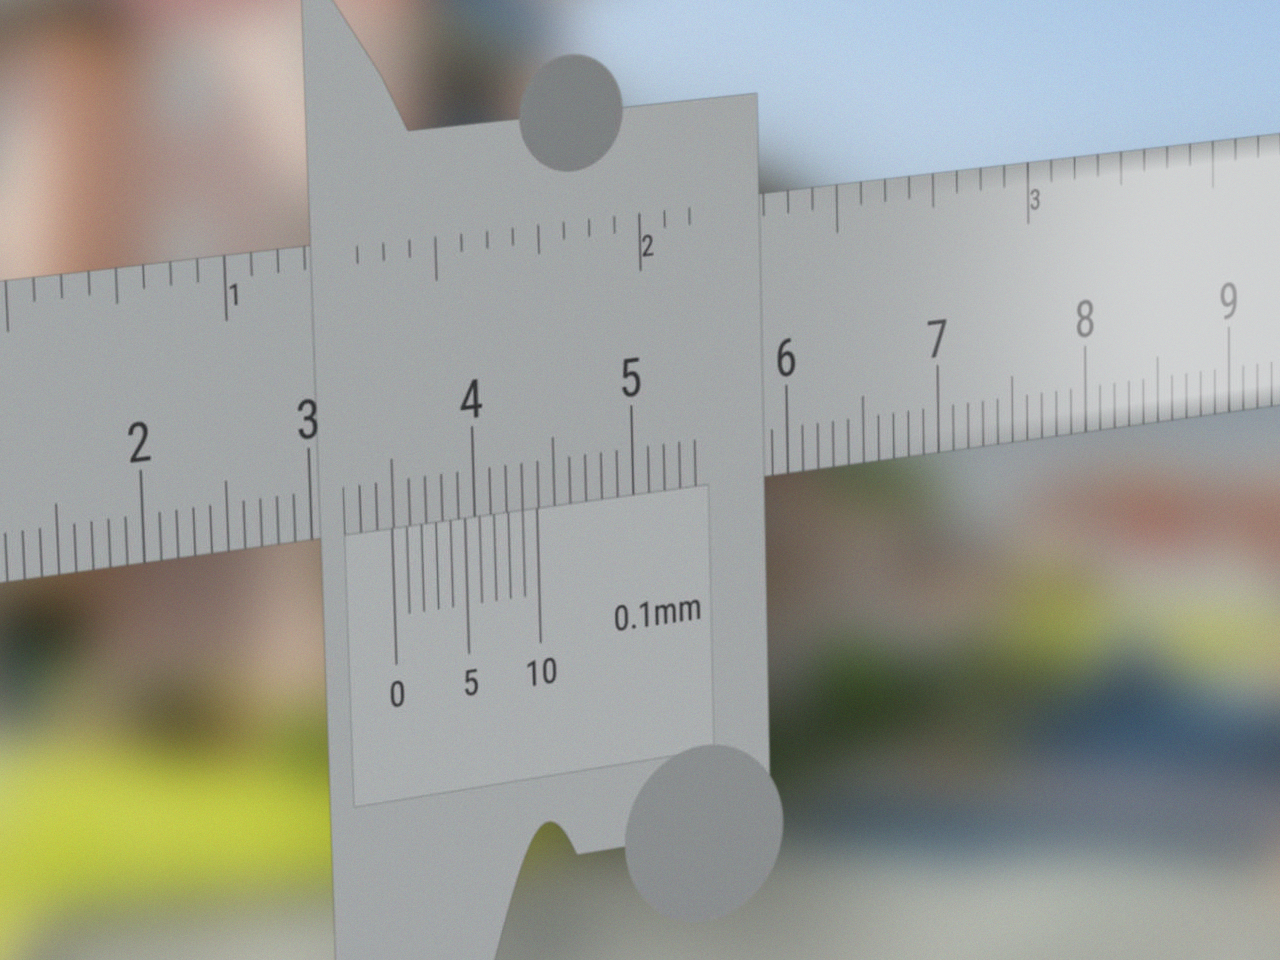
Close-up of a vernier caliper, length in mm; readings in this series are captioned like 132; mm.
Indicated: 34.9; mm
